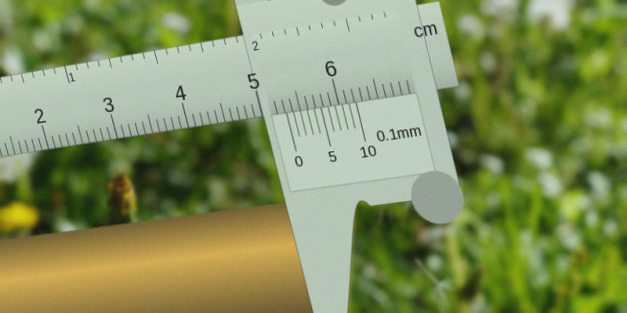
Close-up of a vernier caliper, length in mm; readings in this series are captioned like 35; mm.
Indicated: 53.2; mm
